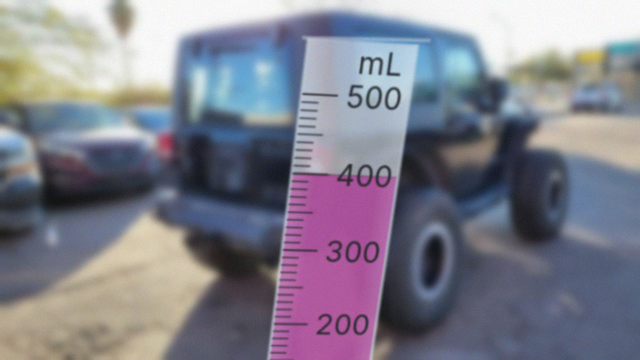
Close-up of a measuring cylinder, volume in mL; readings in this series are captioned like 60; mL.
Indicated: 400; mL
